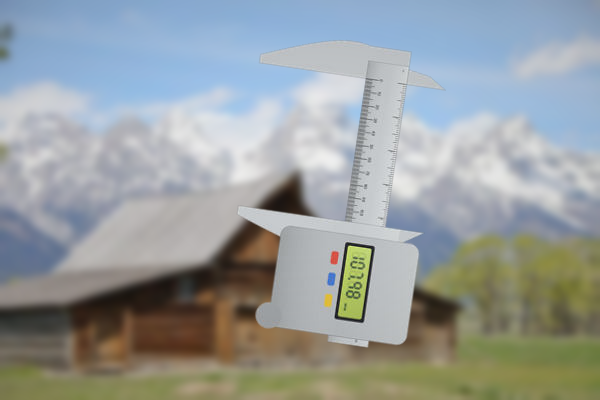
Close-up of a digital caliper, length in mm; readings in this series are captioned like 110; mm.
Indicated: 107.98; mm
